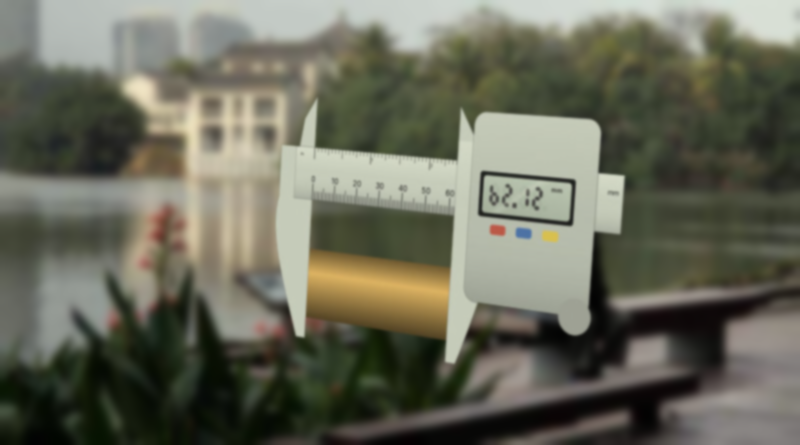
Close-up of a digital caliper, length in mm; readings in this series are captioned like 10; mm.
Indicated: 62.12; mm
